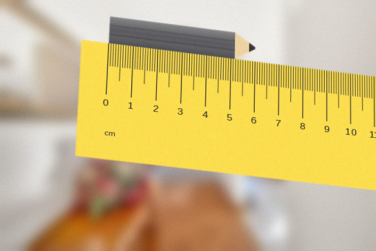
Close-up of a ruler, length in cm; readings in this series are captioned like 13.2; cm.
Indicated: 6; cm
